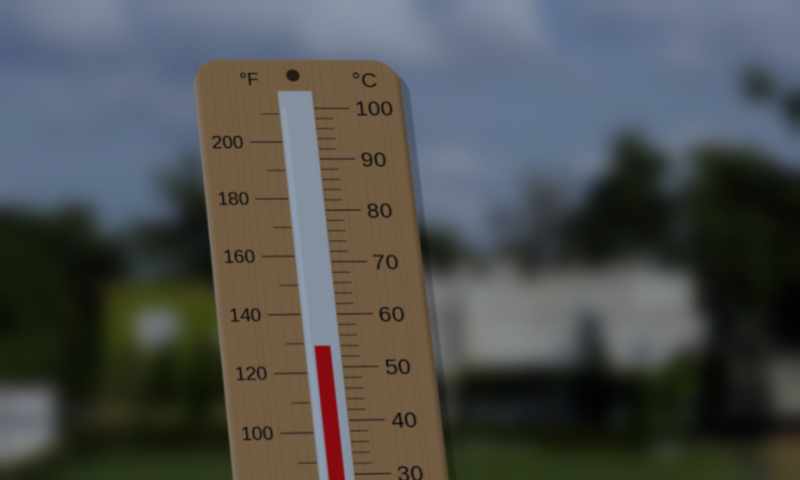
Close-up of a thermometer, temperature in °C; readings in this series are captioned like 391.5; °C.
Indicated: 54; °C
